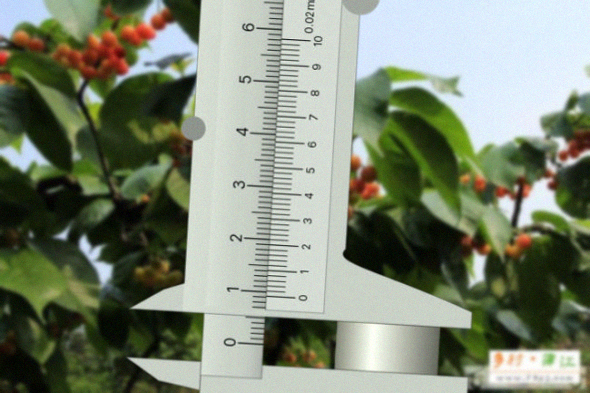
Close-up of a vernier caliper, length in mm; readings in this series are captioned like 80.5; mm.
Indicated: 9.2; mm
